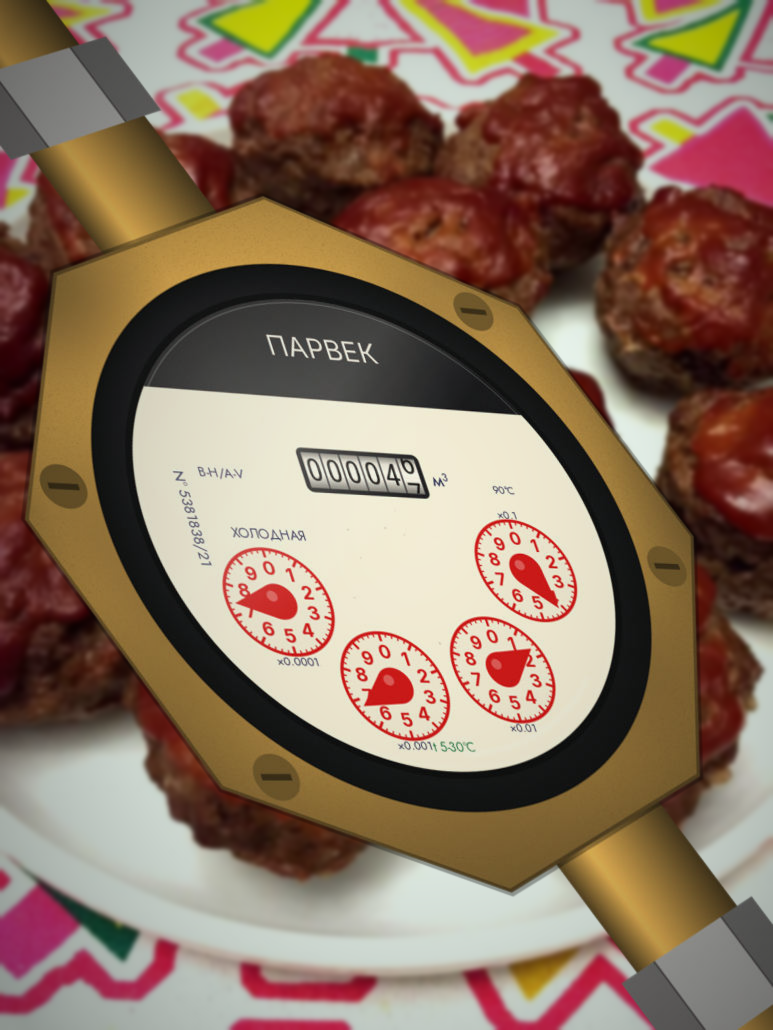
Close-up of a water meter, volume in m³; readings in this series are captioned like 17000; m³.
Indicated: 46.4167; m³
